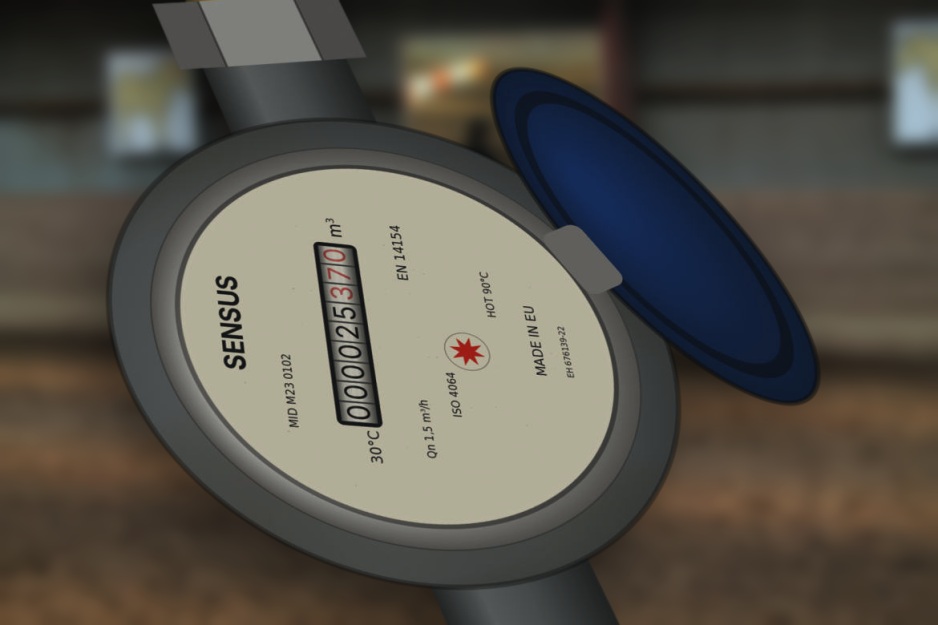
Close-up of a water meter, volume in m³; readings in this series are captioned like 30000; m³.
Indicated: 25.370; m³
